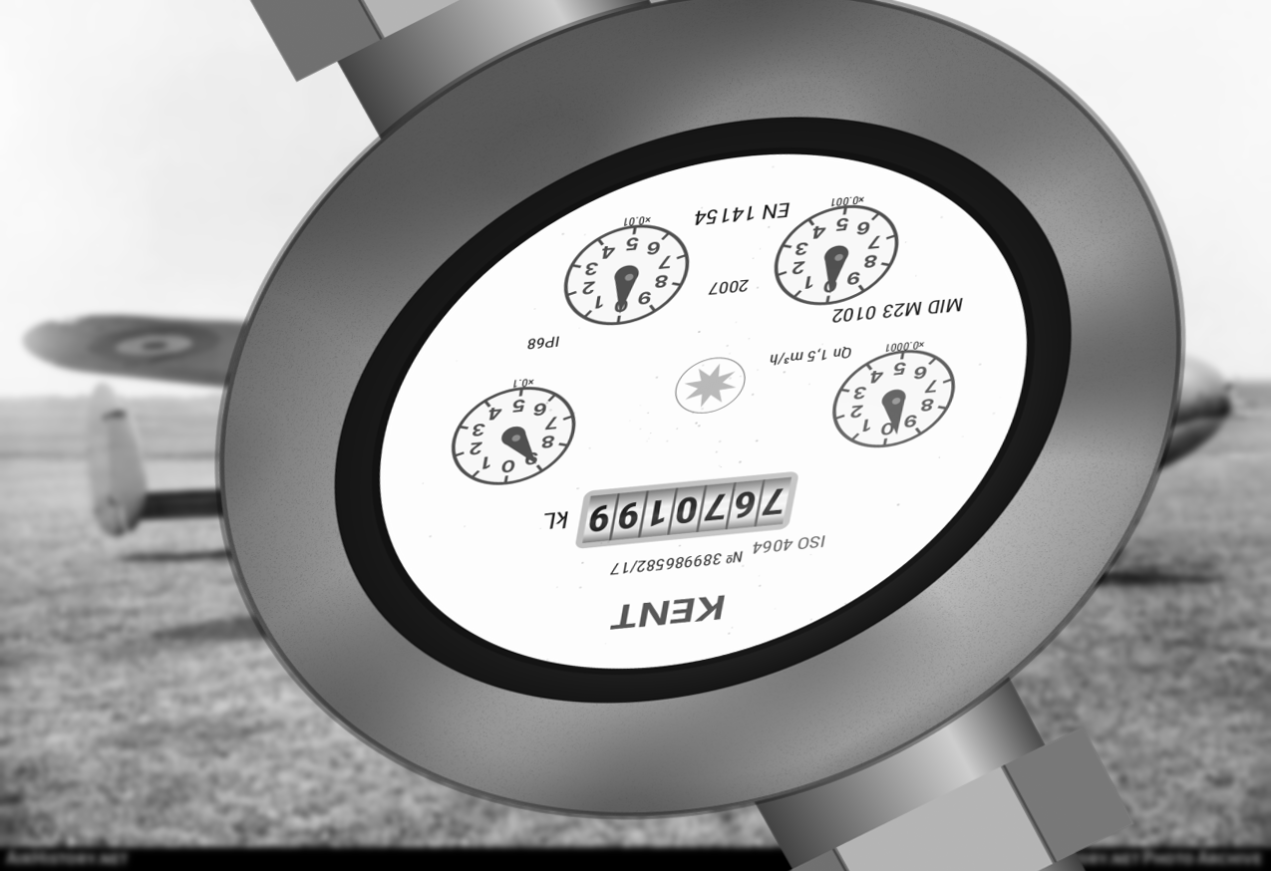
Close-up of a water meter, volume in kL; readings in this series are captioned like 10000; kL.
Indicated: 7670199.8999; kL
